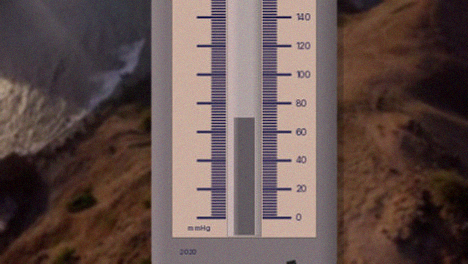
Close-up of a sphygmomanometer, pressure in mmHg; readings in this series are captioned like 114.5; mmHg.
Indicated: 70; mmHg
